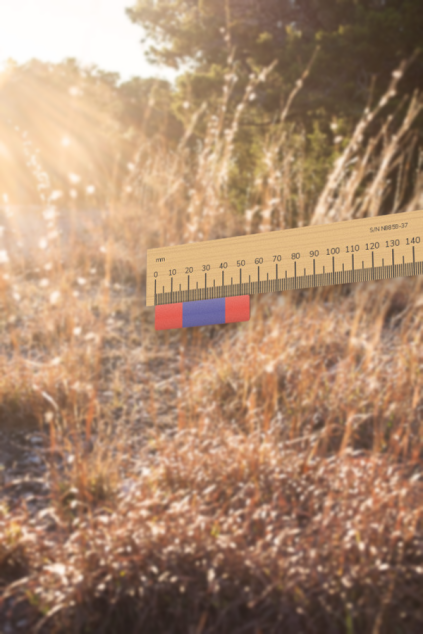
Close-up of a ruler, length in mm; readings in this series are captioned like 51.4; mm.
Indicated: 55; mm
